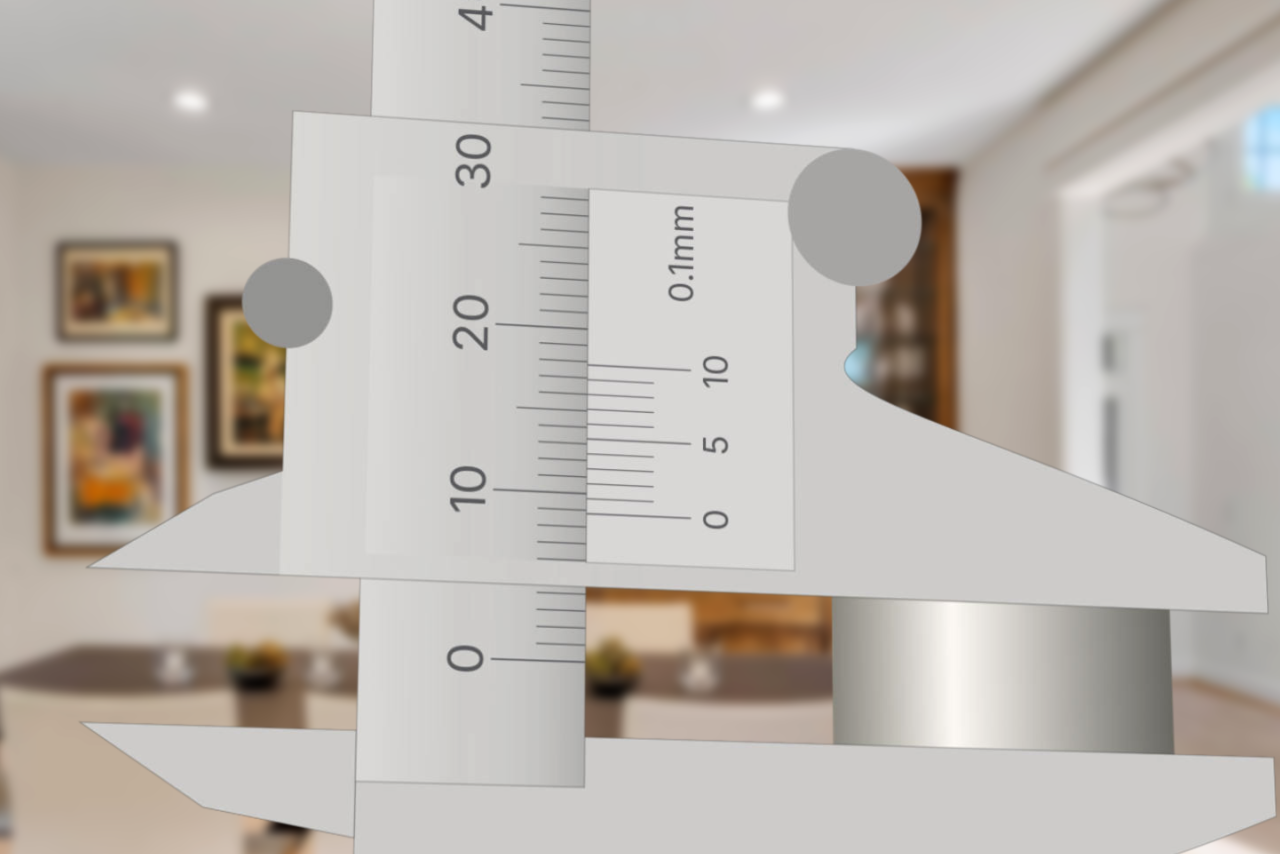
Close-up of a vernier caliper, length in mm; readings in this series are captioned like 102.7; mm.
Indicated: 8.8; mm
